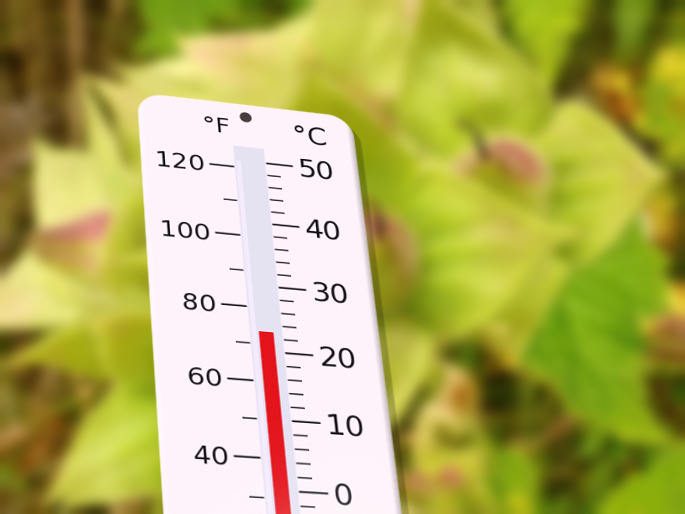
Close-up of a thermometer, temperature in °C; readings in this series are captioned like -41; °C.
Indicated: 23; °C
